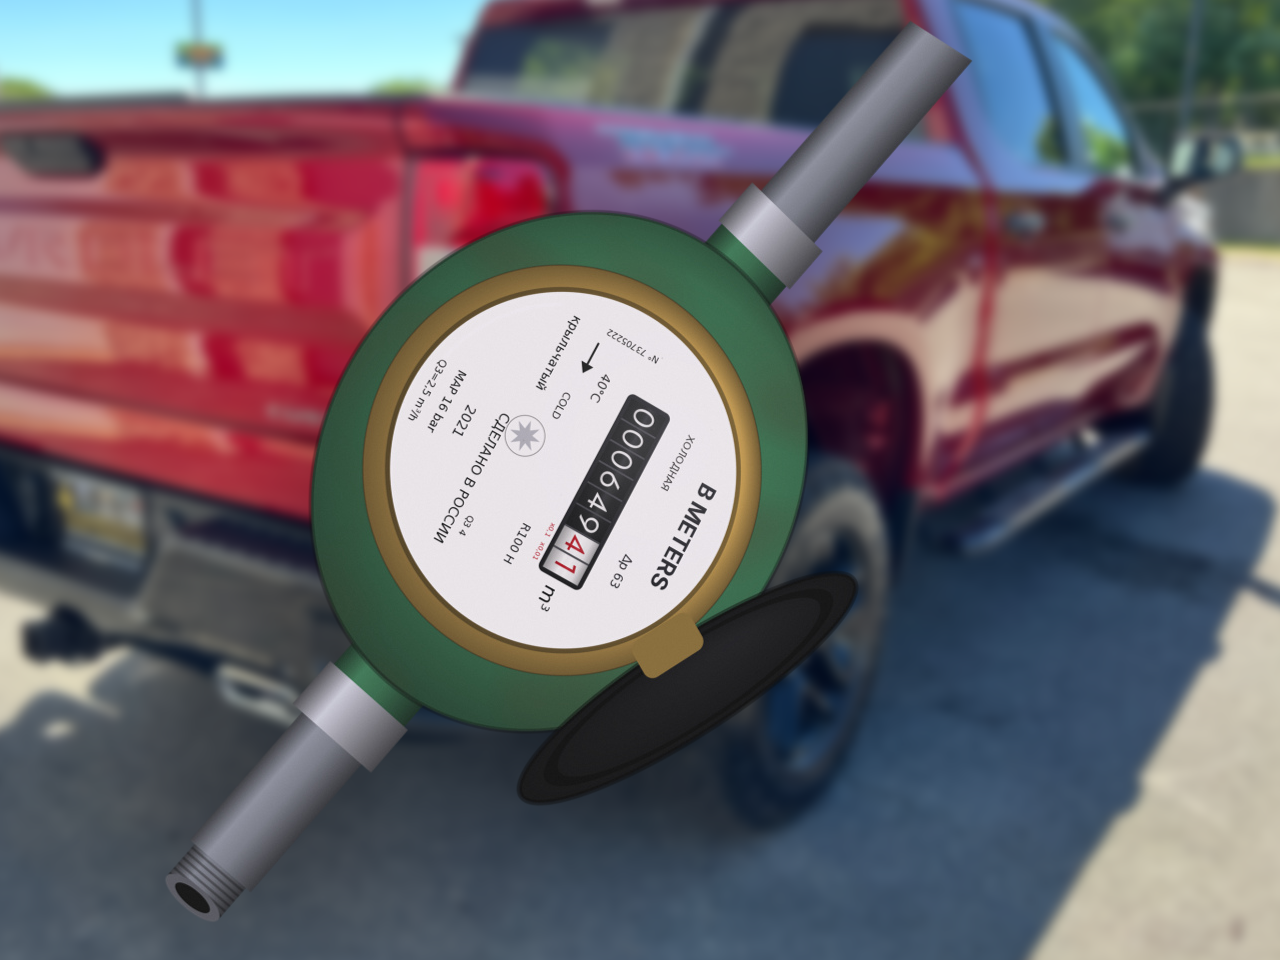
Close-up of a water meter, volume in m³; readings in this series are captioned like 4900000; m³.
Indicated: 649.41; m³
